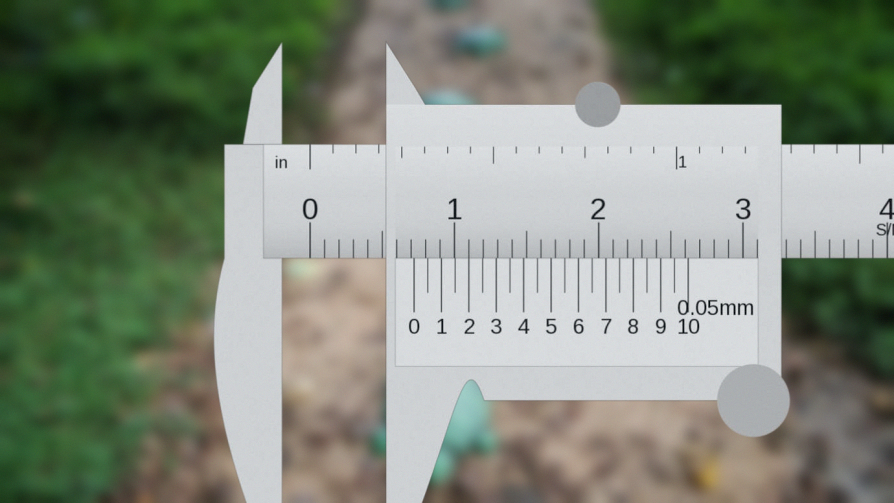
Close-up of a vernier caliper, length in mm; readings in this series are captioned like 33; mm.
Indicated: 7.2; mm
